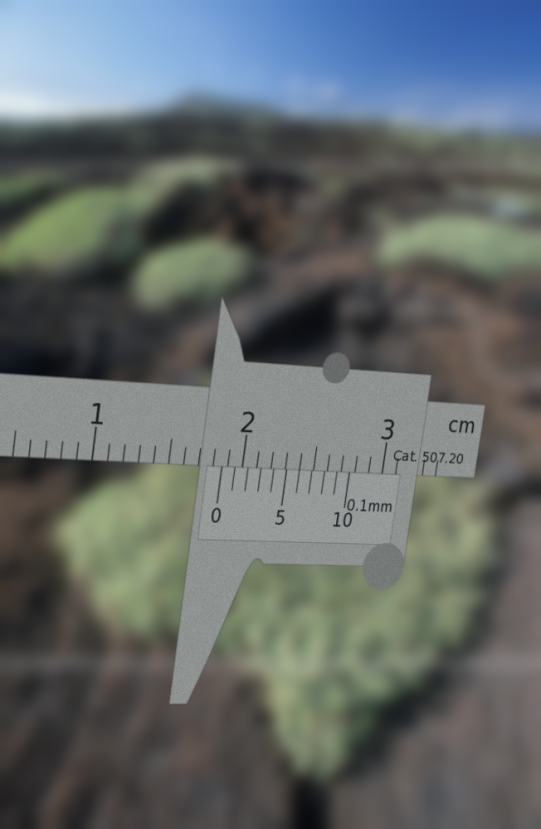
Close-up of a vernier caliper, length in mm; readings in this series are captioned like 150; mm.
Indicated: 18.6; mm
